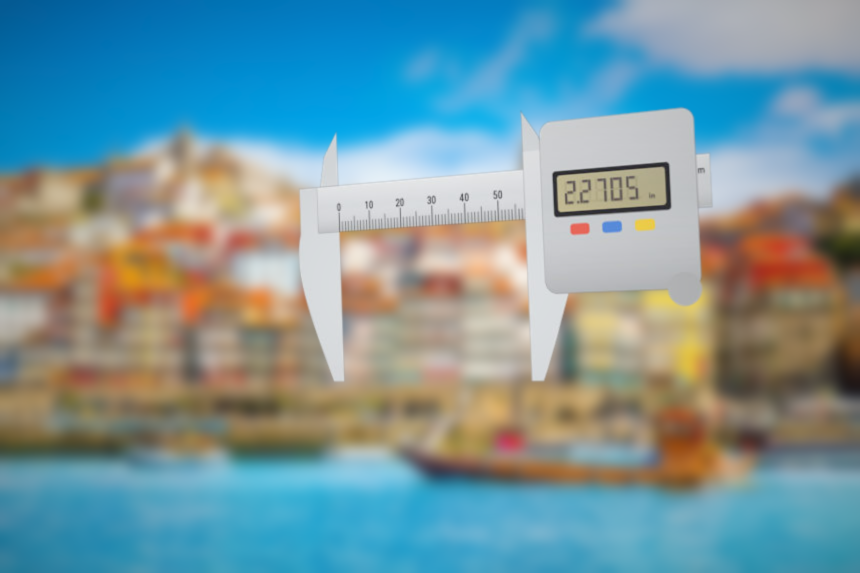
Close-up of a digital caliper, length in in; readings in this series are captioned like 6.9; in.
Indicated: 2.2705; in
